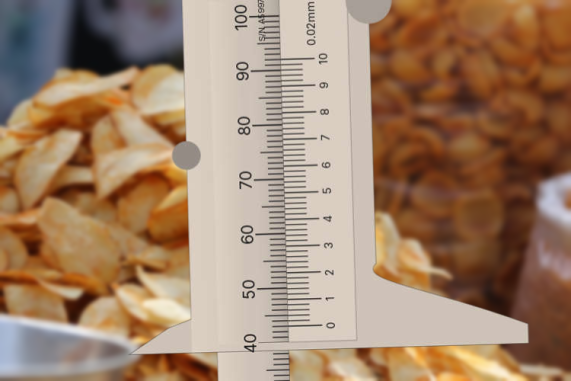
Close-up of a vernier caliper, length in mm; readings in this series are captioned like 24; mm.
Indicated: 43.0; mm
